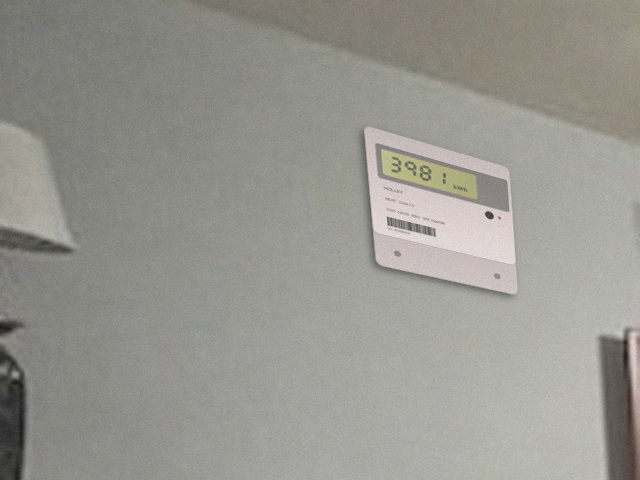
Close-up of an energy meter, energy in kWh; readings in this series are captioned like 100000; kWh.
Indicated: 3981; kWh
